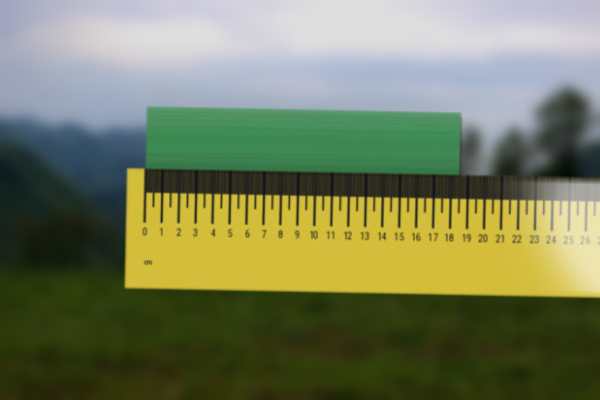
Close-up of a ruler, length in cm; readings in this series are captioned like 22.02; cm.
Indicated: 18.5; cm
